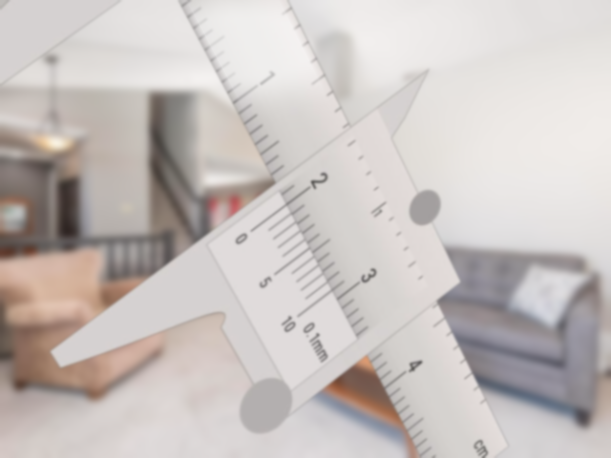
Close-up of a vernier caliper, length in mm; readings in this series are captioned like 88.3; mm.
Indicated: 20.0; mm
